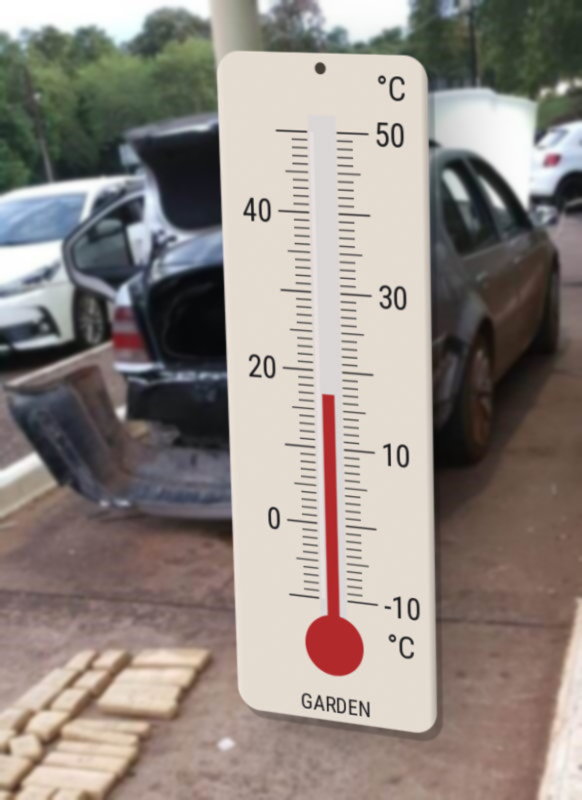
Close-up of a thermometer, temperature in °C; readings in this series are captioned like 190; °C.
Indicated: 17; °C
